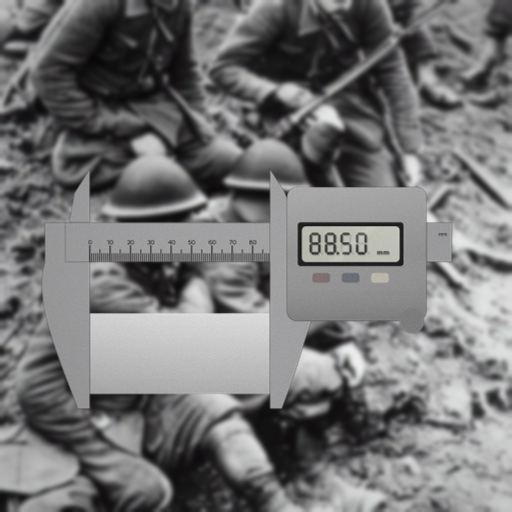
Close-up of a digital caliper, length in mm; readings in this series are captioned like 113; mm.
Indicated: 88.50; mm
